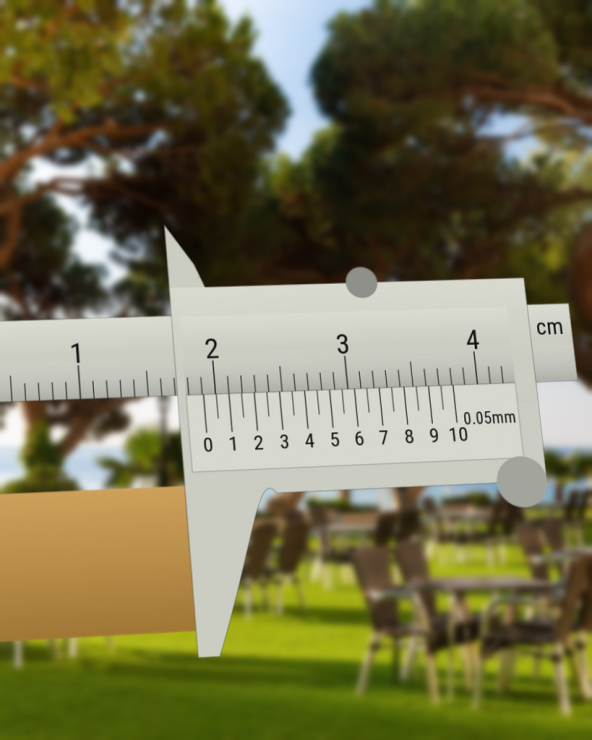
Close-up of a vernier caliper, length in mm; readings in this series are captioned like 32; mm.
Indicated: 19.1; mm
